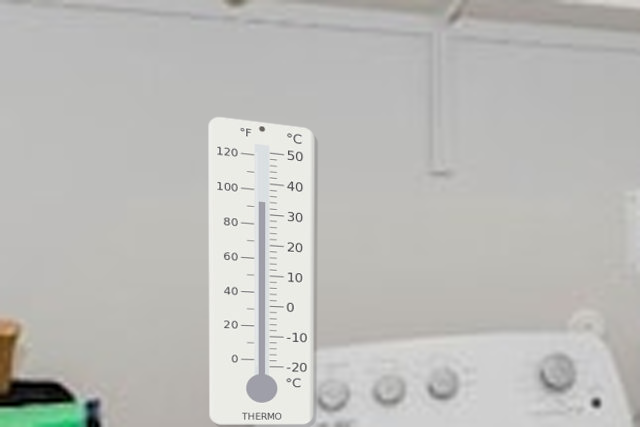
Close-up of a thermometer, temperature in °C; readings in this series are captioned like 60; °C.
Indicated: 34; °C
